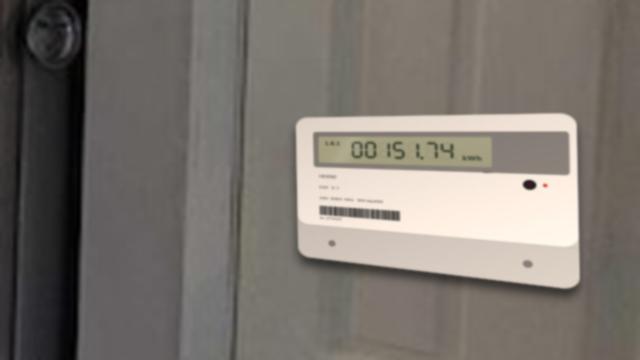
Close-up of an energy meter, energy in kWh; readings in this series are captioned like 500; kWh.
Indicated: 151.74; kWh
